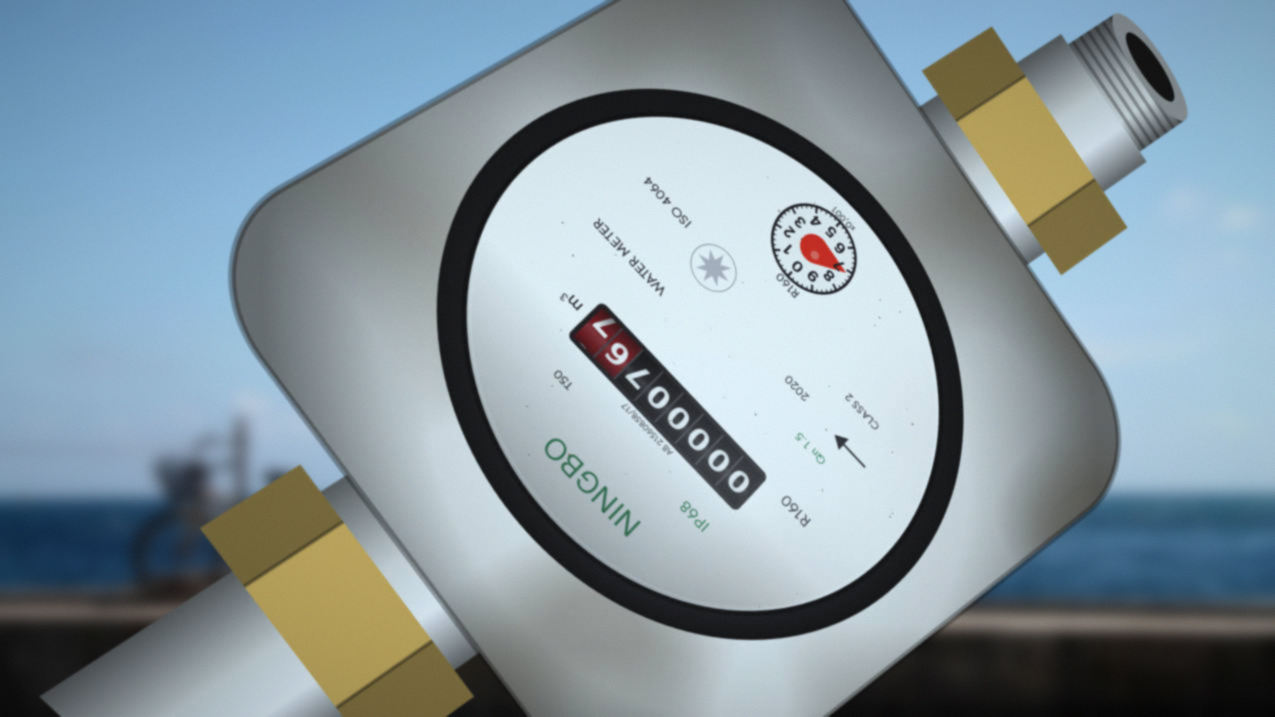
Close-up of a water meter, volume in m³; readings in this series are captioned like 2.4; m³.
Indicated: 7.667; m³
